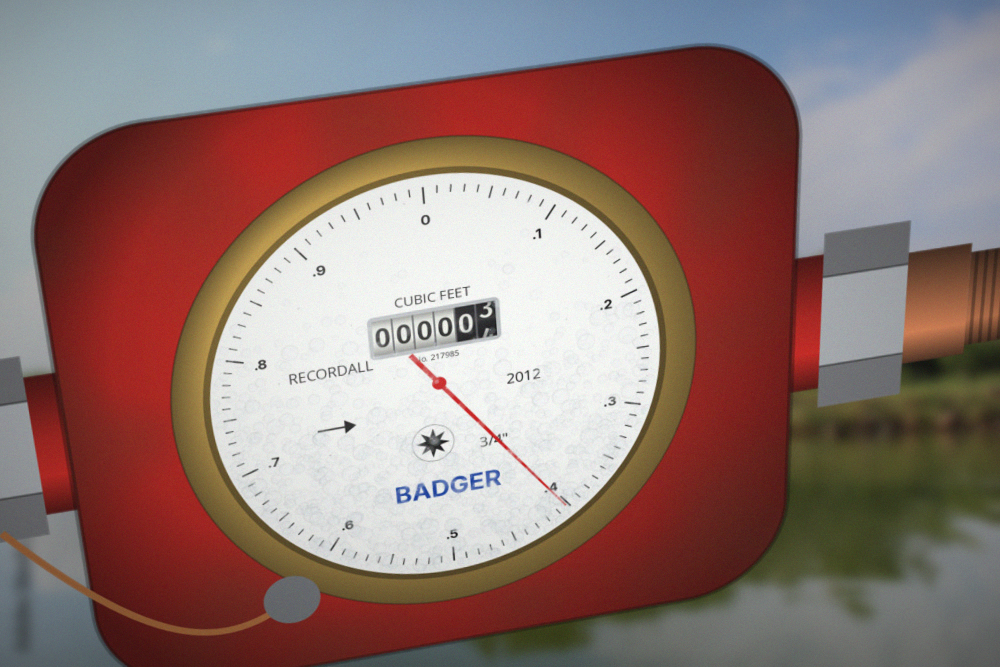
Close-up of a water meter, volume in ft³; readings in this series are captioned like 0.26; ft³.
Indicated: 3.40; ft³
